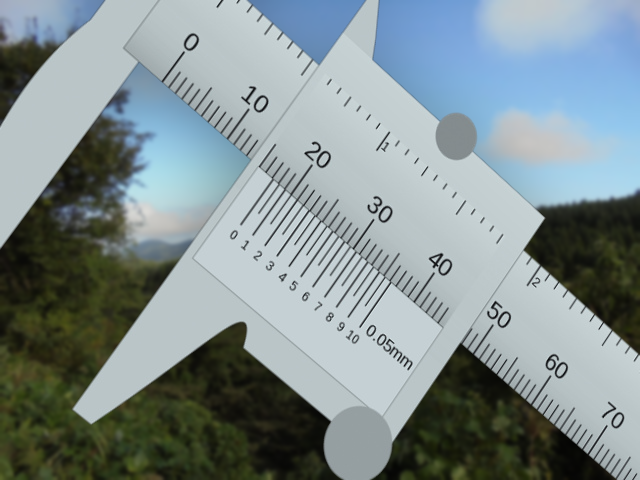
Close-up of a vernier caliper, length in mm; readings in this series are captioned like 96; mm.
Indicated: 17.2; mm
